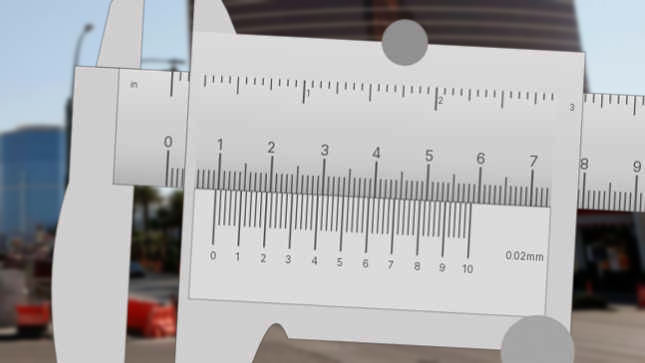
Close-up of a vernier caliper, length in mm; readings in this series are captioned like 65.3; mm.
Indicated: 9.5; mm
